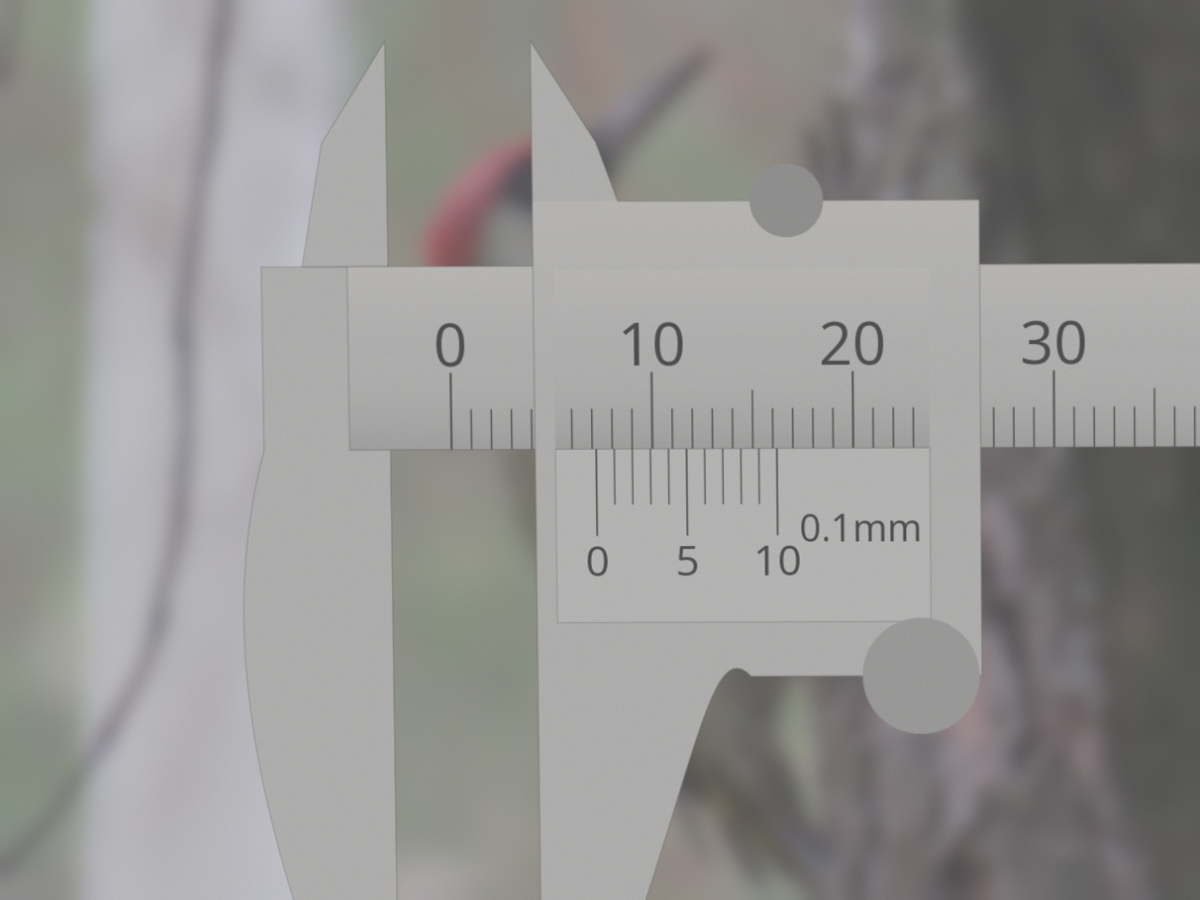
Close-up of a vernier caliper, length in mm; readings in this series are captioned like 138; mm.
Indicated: 7.2; mm
